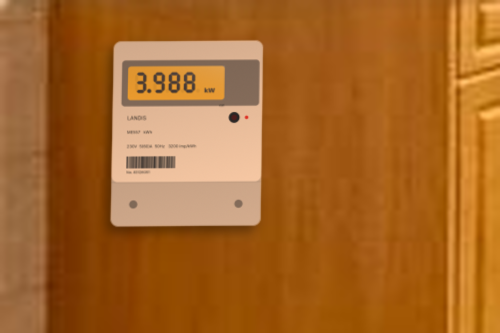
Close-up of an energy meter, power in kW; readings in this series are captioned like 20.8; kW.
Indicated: 3.988; kW
